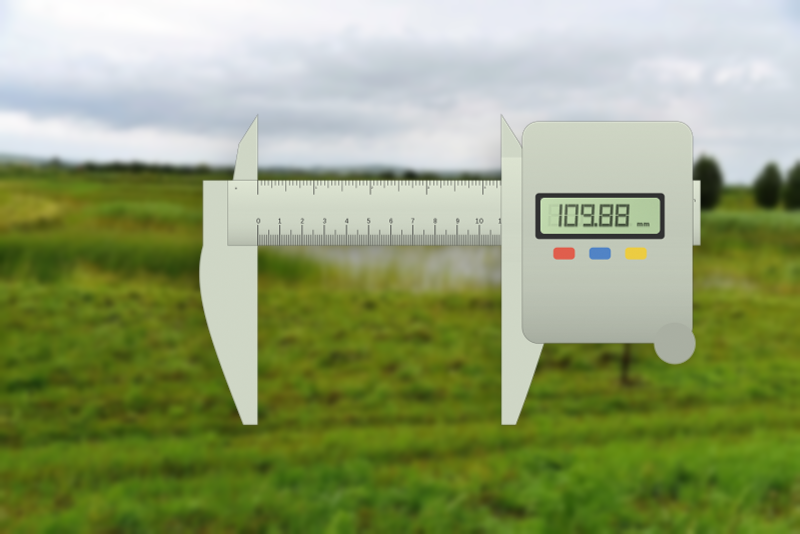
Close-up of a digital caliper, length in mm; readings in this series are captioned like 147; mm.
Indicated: 109.88; mm
